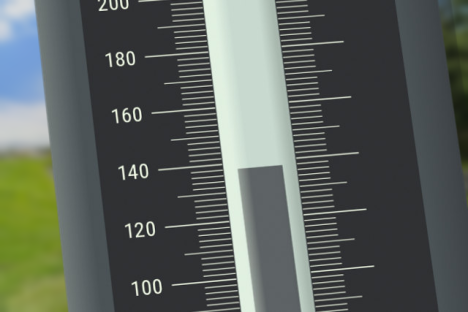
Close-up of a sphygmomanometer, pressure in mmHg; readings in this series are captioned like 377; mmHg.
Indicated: 138; mmHg
